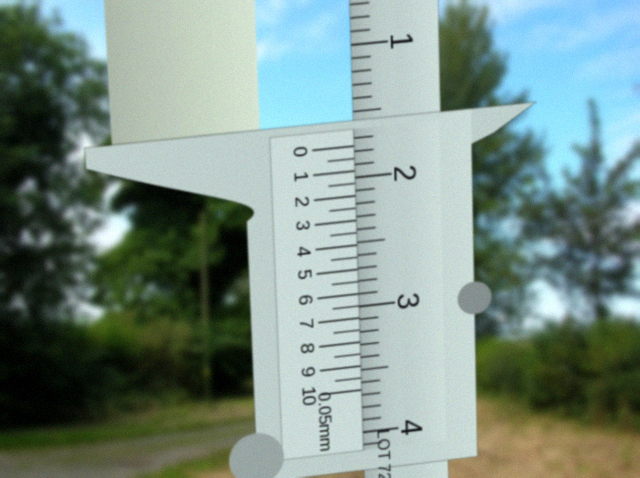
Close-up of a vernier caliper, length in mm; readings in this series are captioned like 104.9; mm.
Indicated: 17.6; mm
